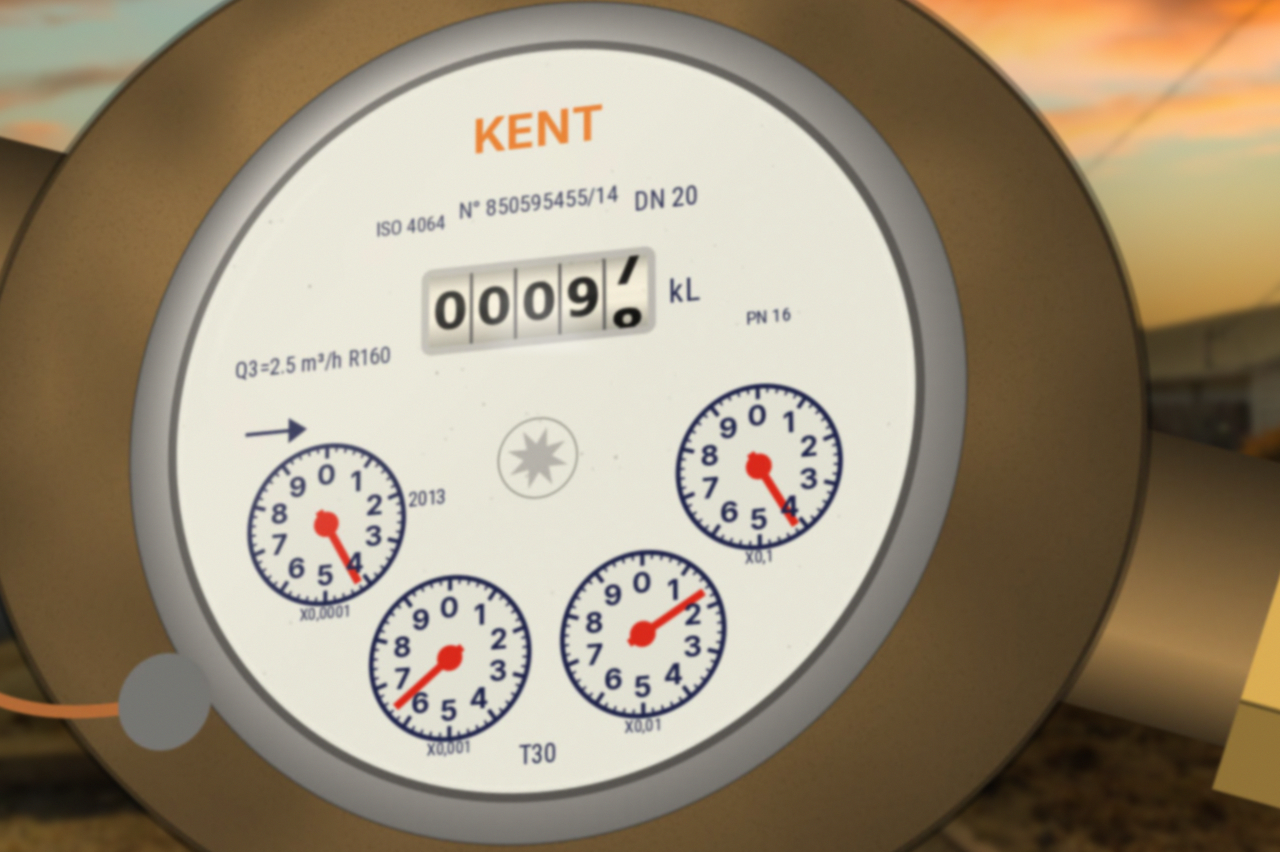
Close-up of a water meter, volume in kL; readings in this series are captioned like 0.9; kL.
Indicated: 97.4164; kL
